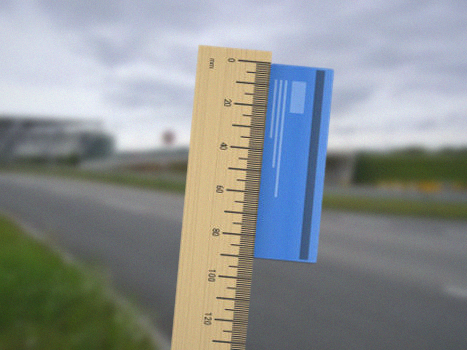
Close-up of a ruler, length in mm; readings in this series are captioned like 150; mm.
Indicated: 90; mm
